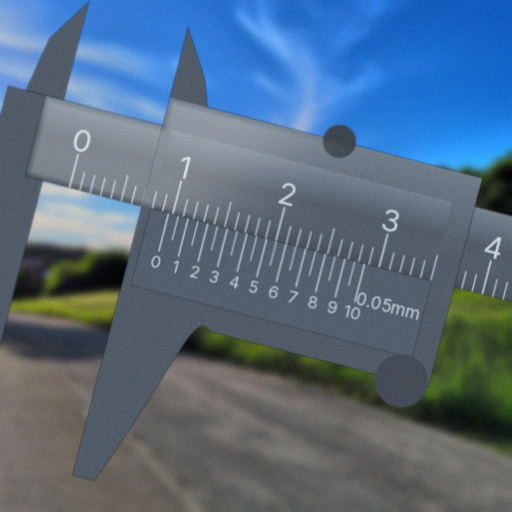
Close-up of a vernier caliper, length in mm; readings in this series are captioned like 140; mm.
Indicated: 9.6; mm
